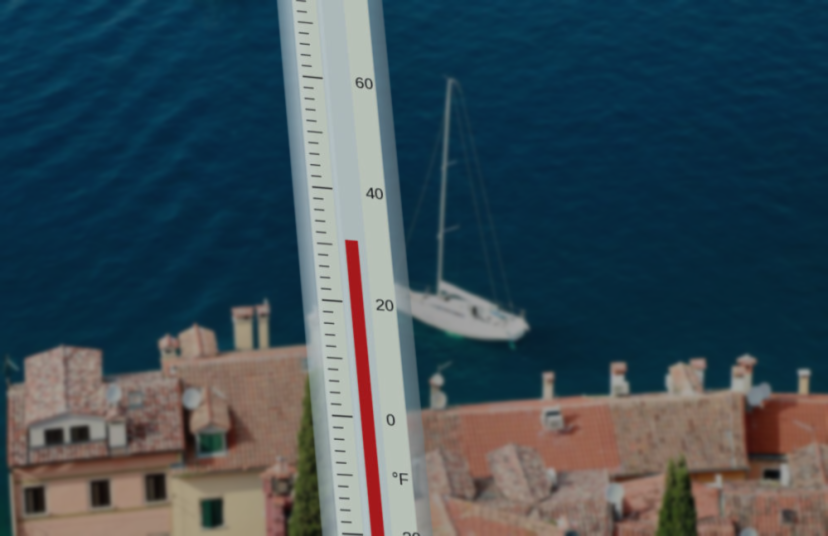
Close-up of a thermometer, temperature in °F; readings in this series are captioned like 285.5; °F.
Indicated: 31; °F
